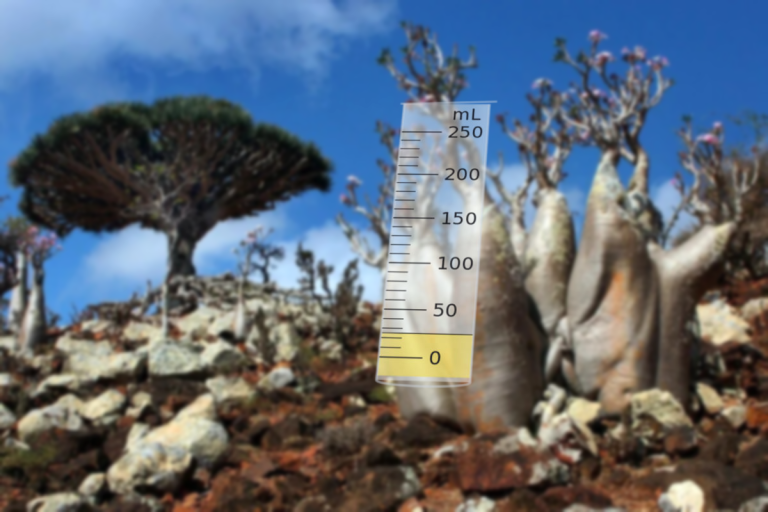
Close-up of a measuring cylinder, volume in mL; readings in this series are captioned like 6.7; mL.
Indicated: 25; mL
